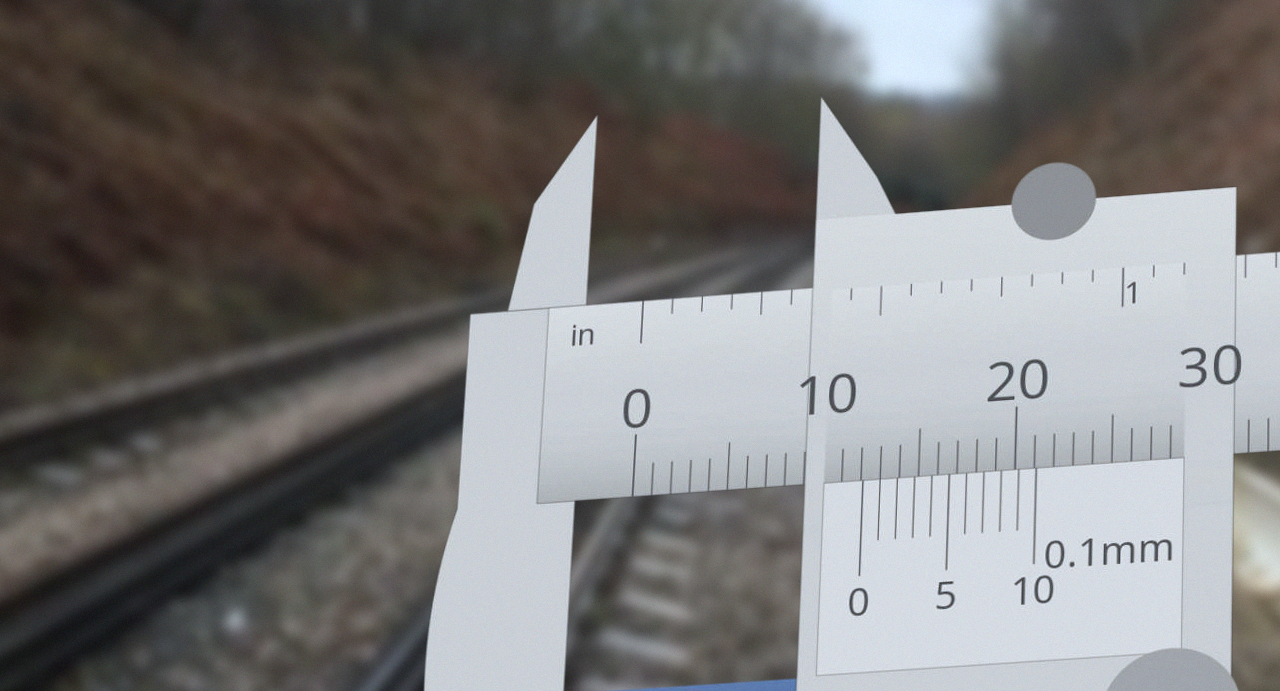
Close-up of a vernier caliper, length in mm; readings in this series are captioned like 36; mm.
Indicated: 12.1; mm
